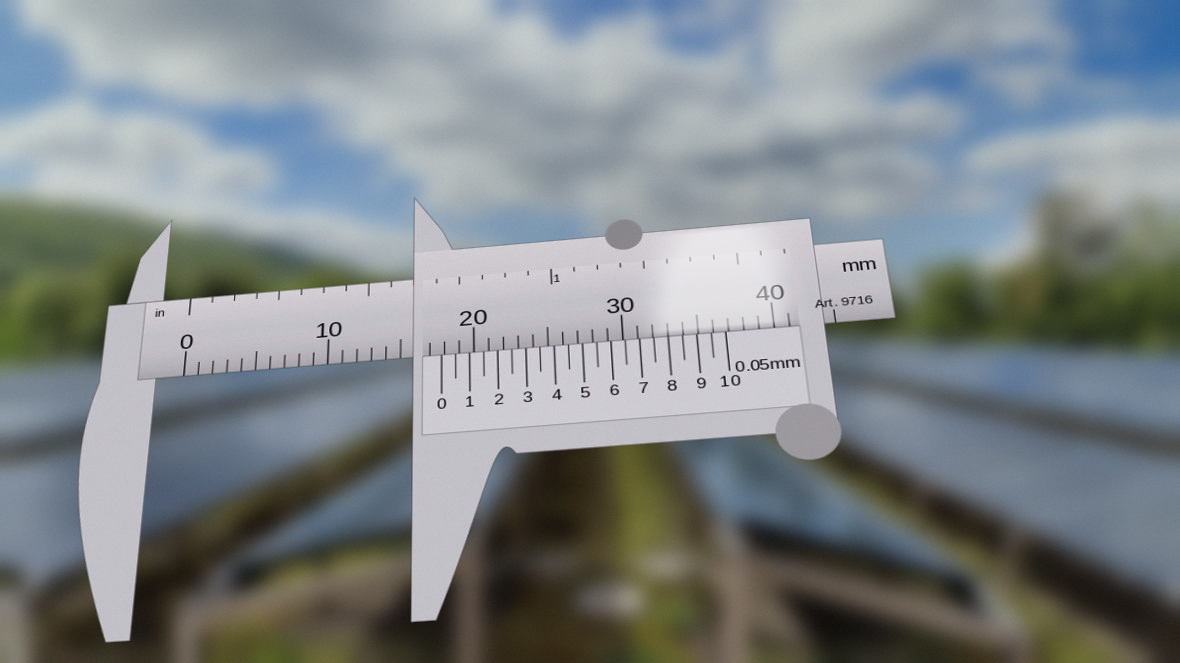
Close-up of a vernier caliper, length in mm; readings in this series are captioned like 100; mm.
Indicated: 17.8; mm
